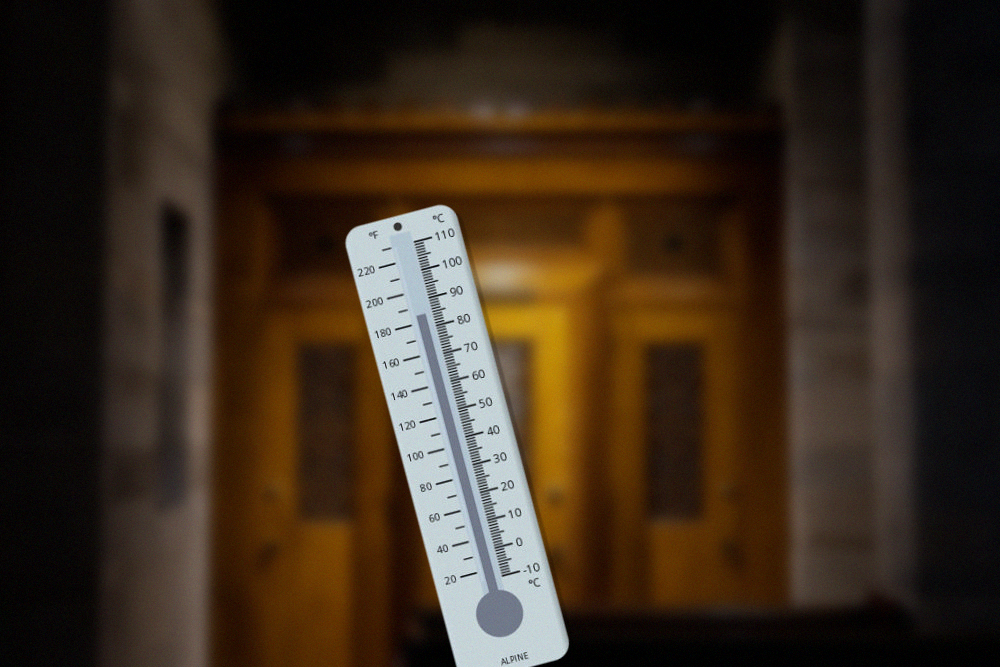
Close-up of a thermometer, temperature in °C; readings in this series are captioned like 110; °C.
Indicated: 85; °C
